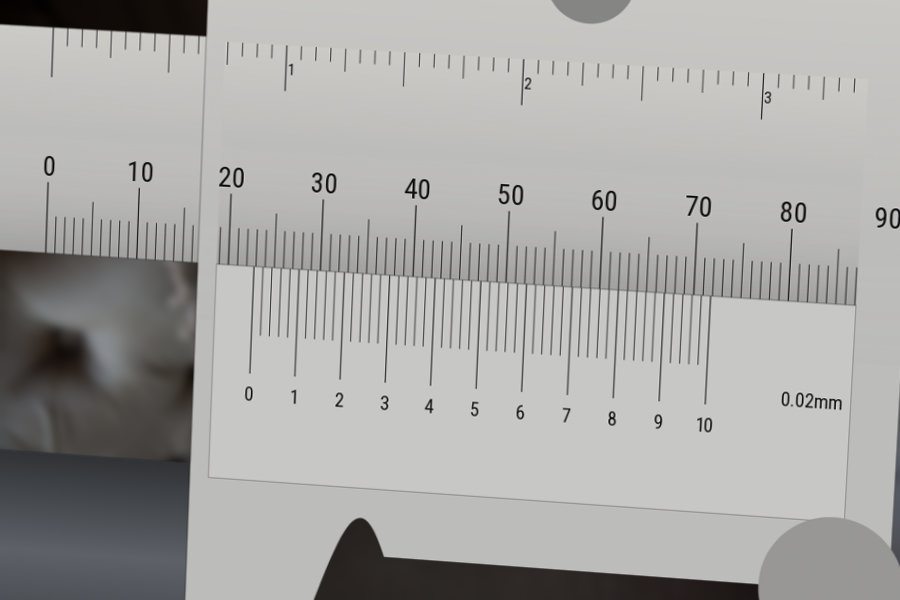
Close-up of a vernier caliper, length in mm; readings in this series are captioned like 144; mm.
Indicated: 22.8; mm
